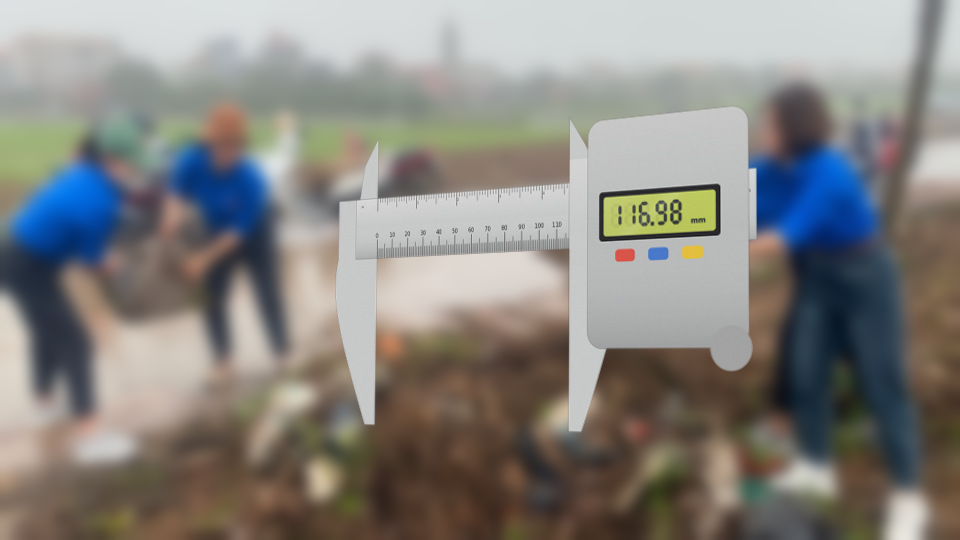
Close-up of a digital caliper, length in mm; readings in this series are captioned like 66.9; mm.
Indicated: 116.98; mm
